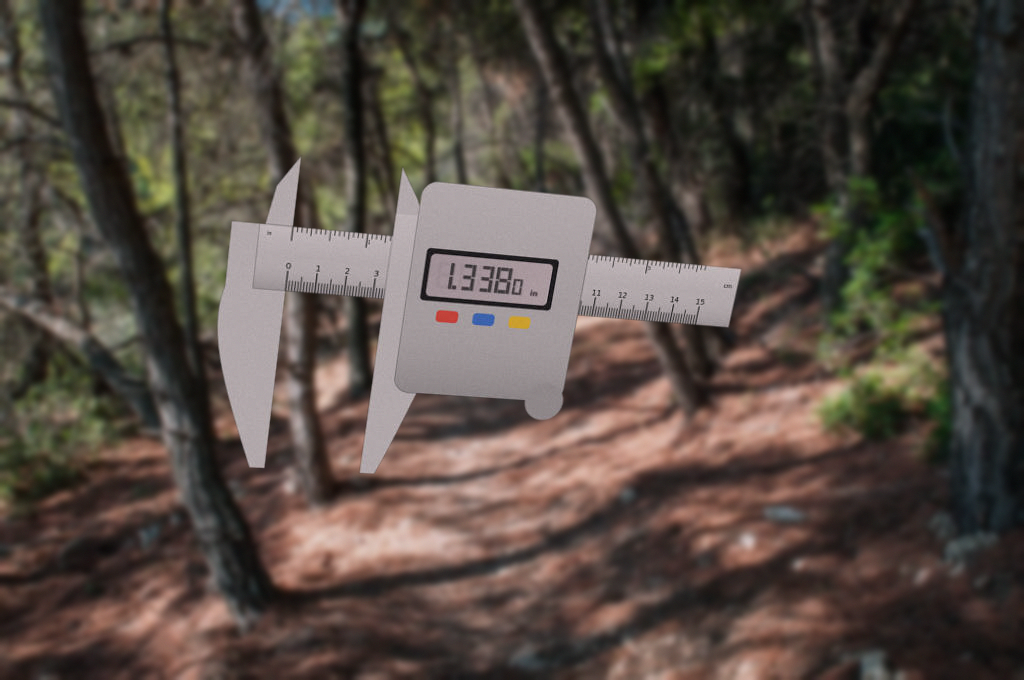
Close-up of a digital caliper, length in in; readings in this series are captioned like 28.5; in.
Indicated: 1.3380; in
